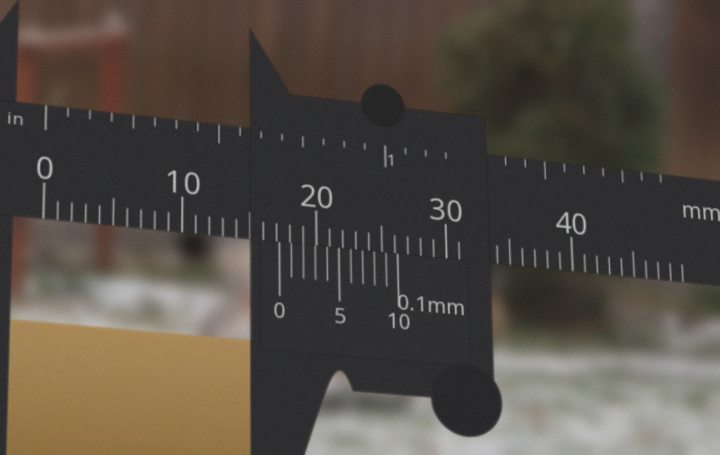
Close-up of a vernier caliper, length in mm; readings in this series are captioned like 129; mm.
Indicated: 17.2; mm
